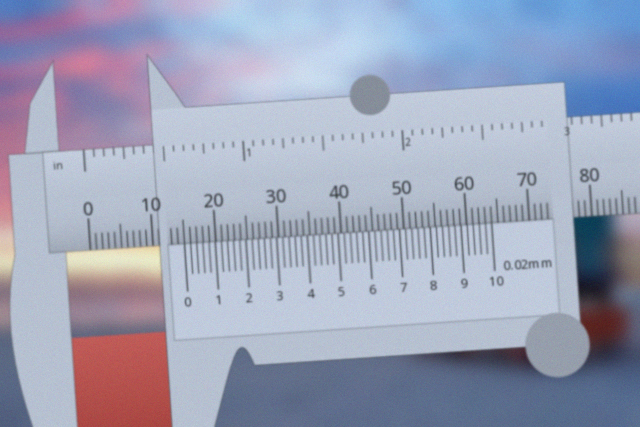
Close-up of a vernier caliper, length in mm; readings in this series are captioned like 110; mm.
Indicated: 15.0; mm
